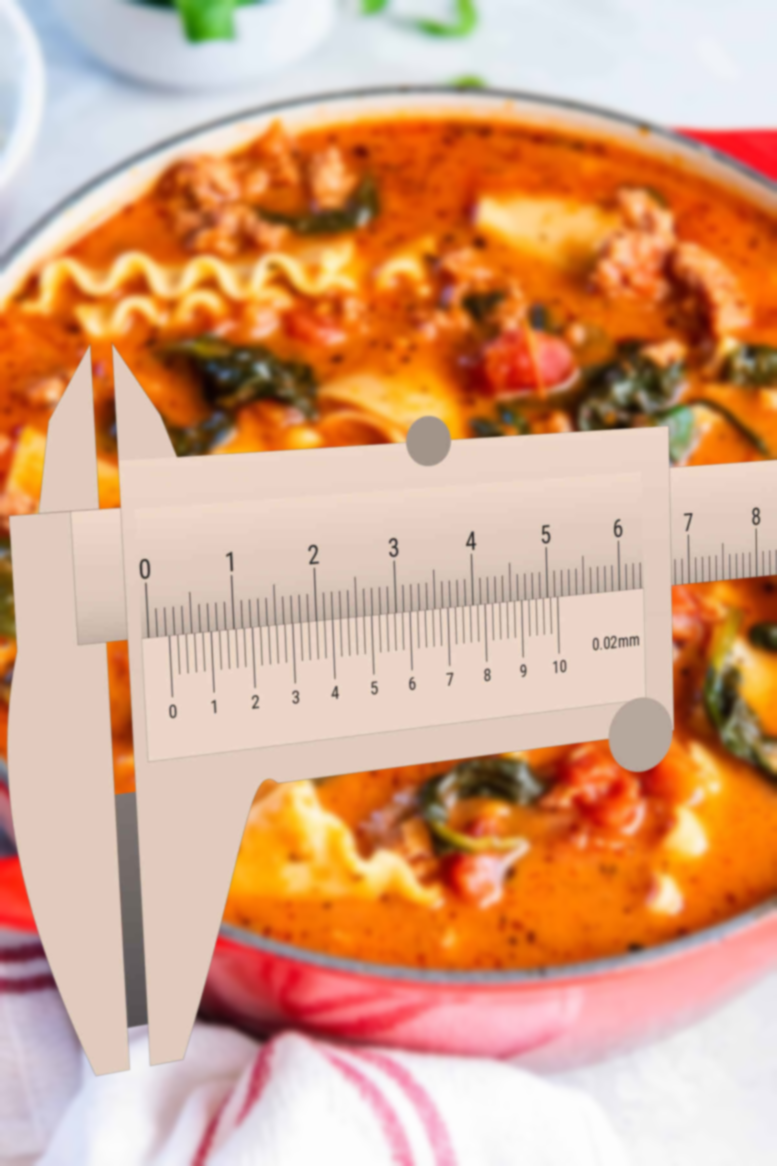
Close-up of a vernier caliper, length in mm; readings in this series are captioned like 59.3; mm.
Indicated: 2.4; mm
